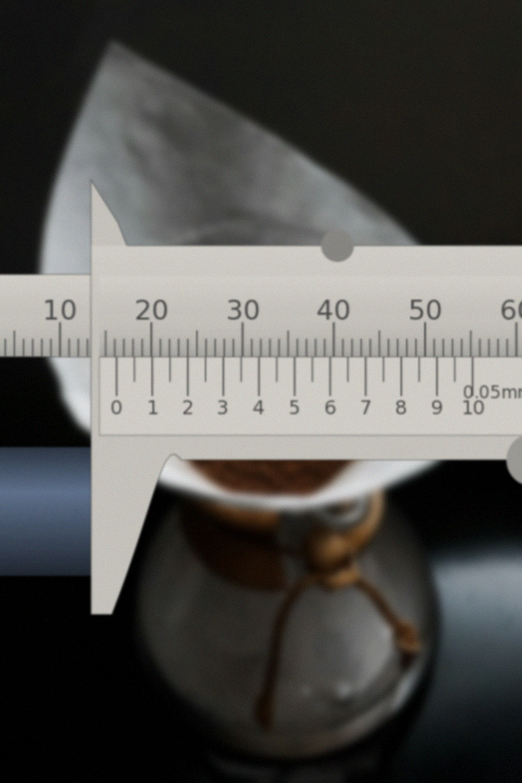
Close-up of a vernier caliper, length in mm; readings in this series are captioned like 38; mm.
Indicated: 16.2; mm
